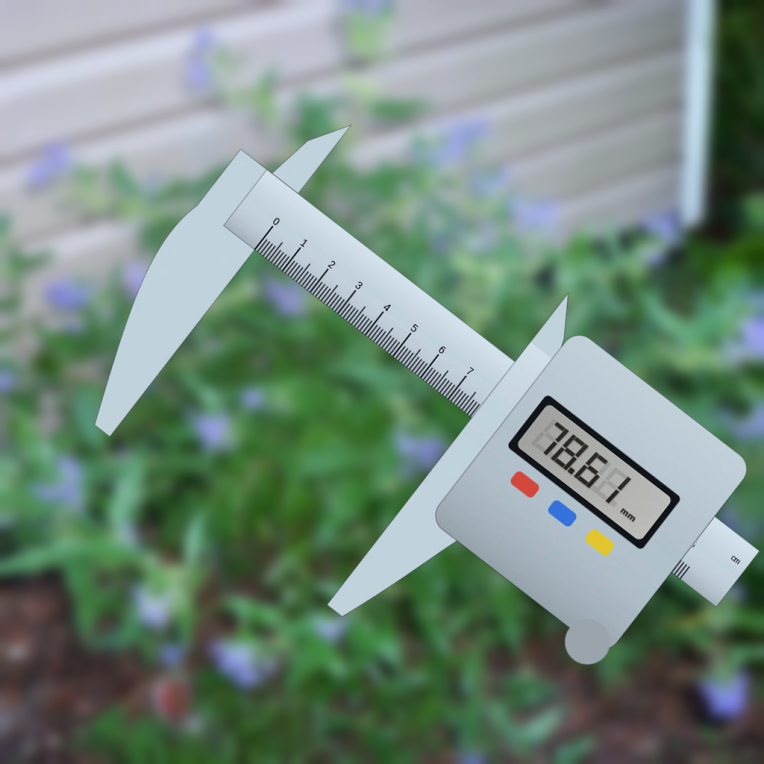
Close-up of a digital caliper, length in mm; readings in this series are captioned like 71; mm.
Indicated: 78.61; mm
